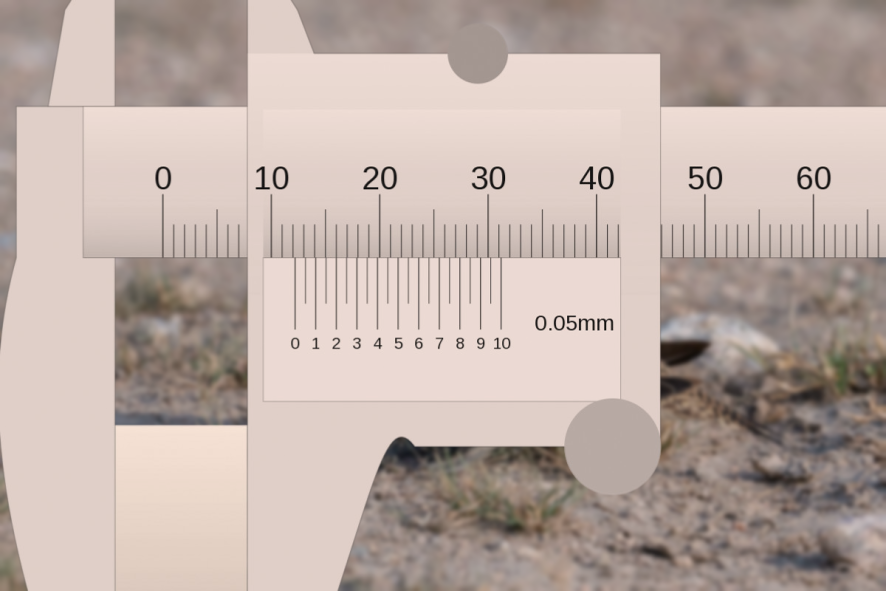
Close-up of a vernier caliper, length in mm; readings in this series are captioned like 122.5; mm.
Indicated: 12.2; mm
